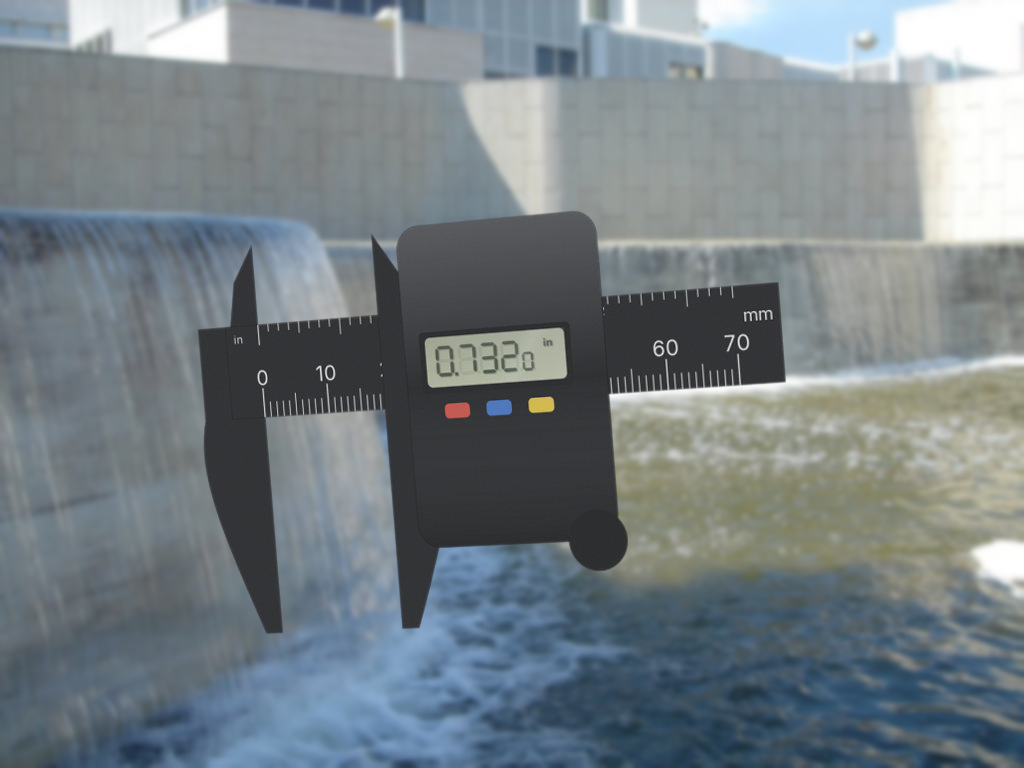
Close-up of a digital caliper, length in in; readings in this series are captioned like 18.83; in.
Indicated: 0.7320; in
